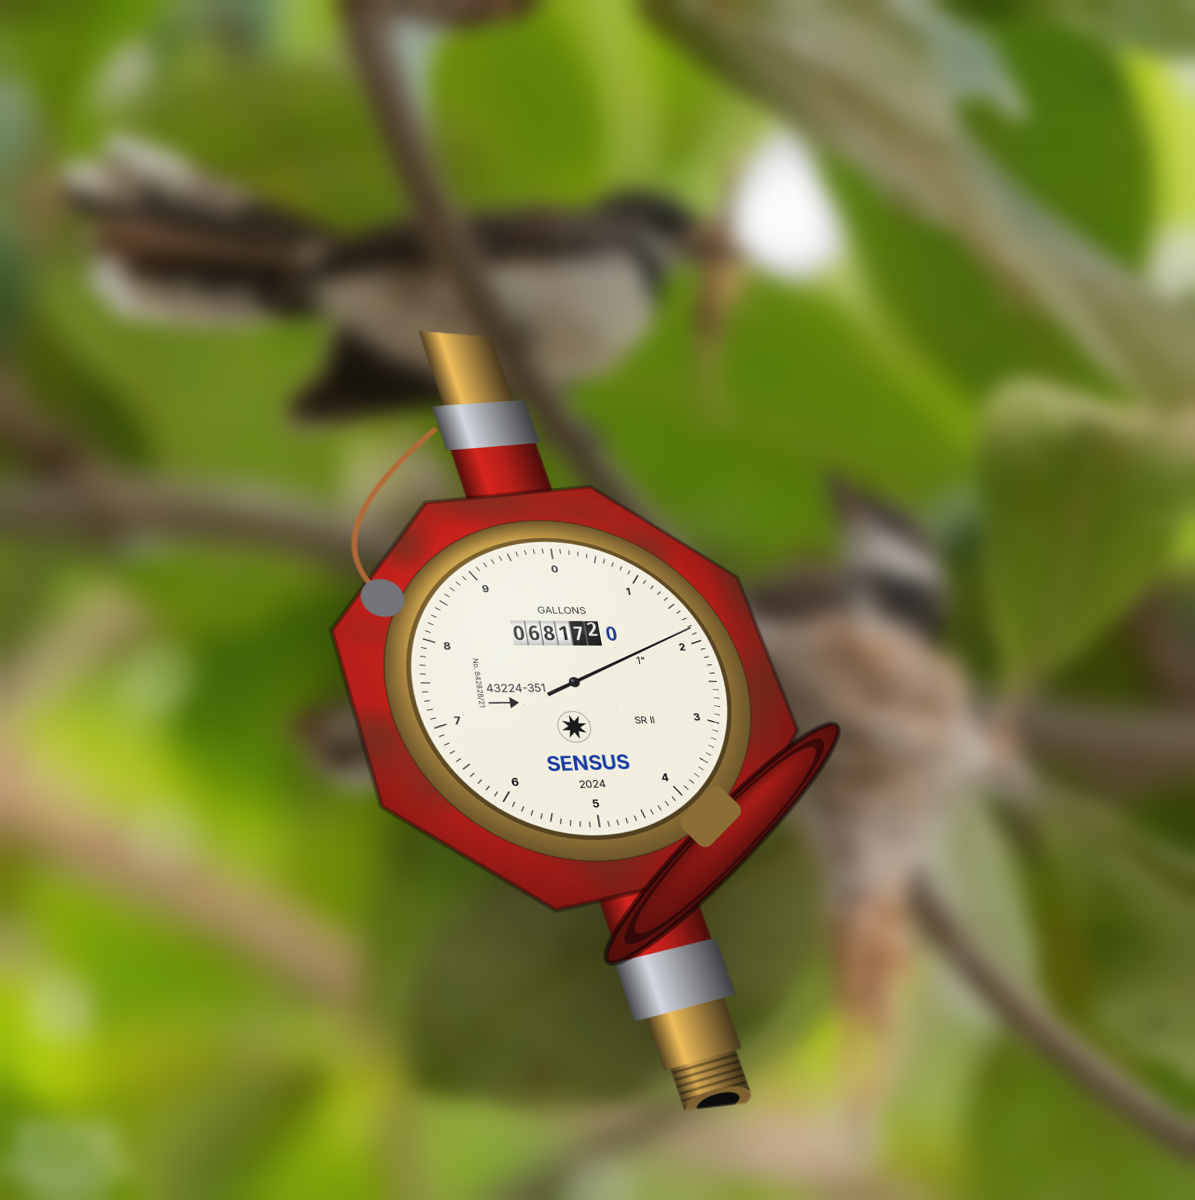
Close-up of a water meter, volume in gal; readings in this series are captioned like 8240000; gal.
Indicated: 681721.8; gal
